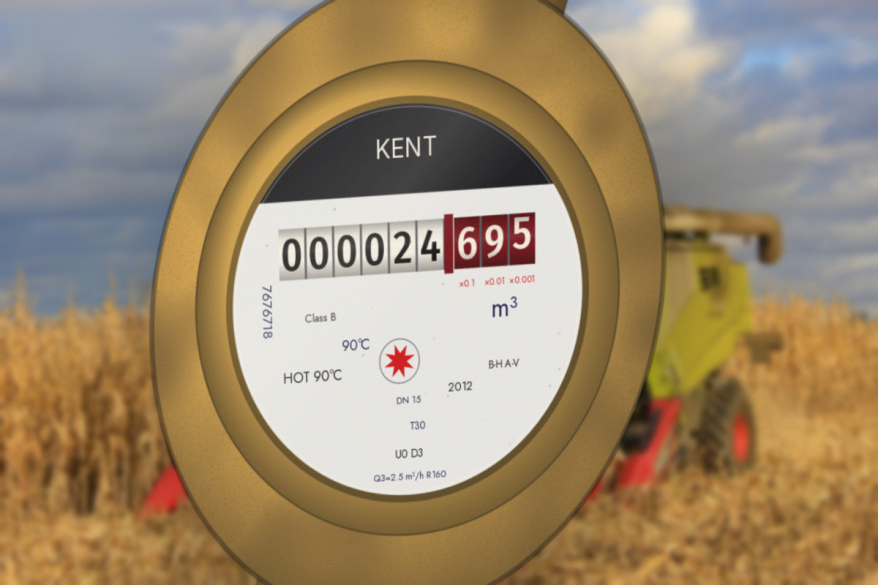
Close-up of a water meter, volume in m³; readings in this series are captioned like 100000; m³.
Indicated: 24.695; m³
